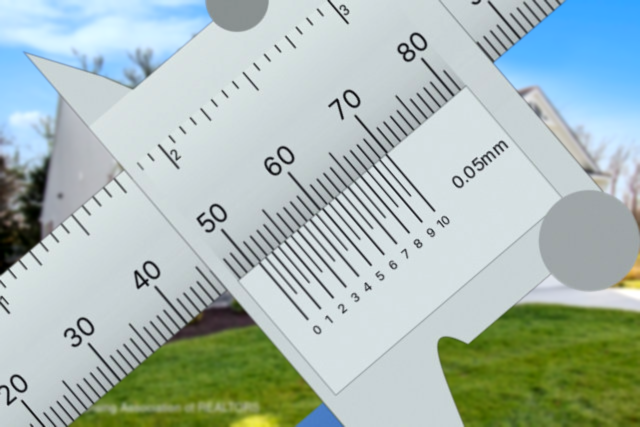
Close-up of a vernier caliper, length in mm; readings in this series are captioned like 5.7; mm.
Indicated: 50.8; mm
